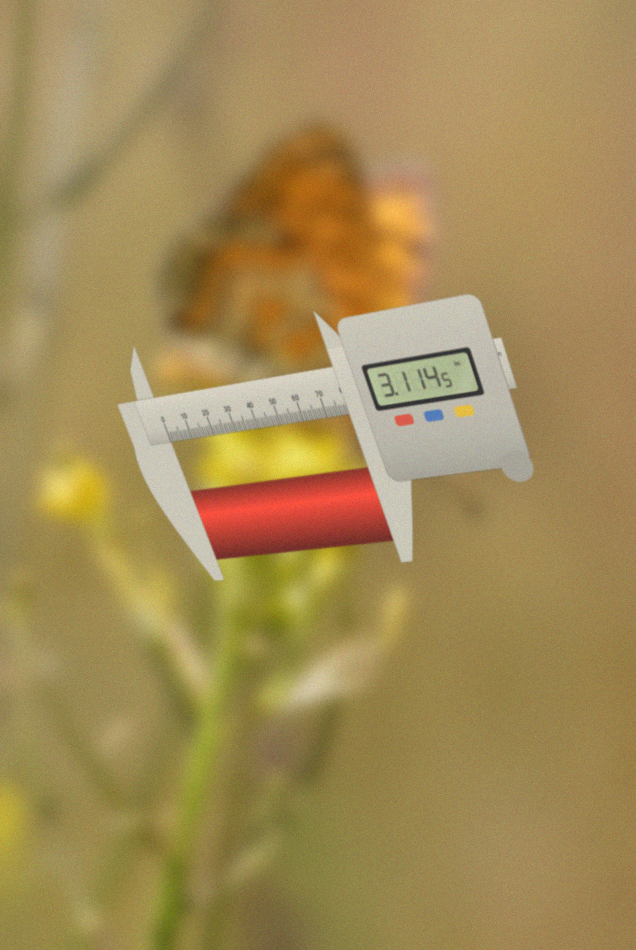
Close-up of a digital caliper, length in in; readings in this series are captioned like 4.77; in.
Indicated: 3.1145; in
